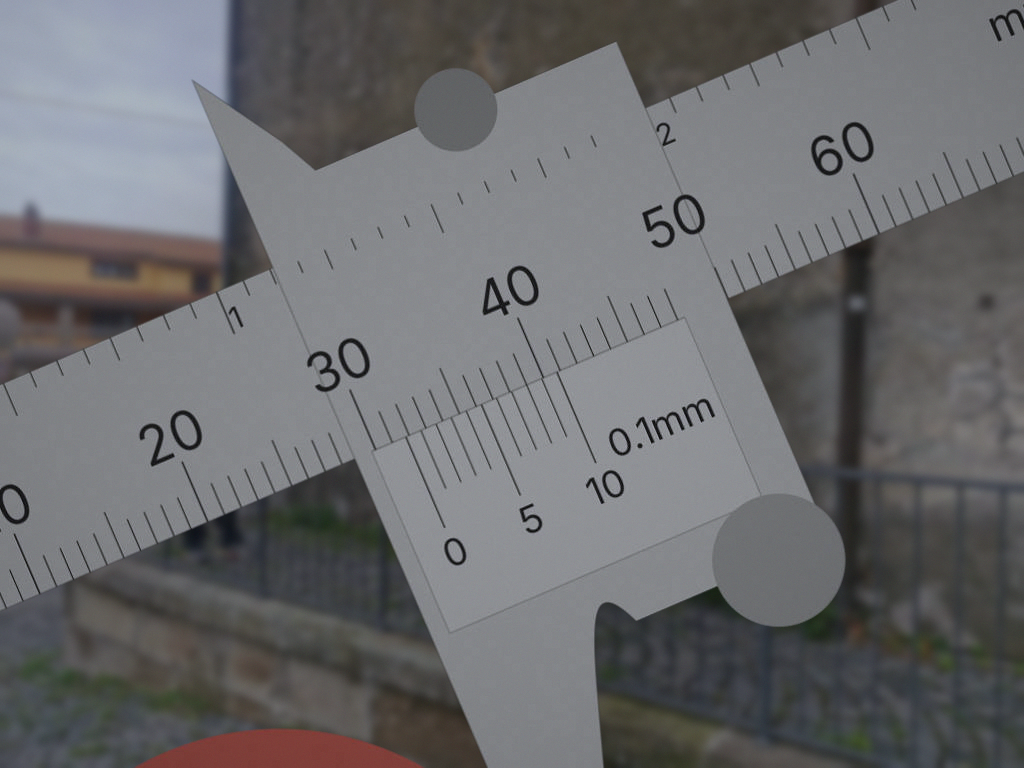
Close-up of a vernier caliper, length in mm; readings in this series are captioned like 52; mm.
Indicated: 31.8; mm
